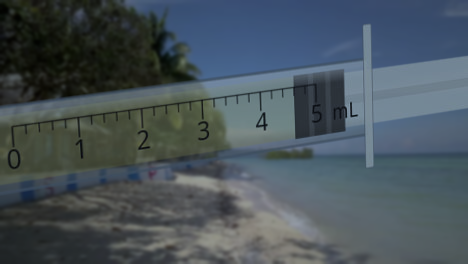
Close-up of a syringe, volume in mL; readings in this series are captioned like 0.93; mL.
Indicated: 4.6; mL
